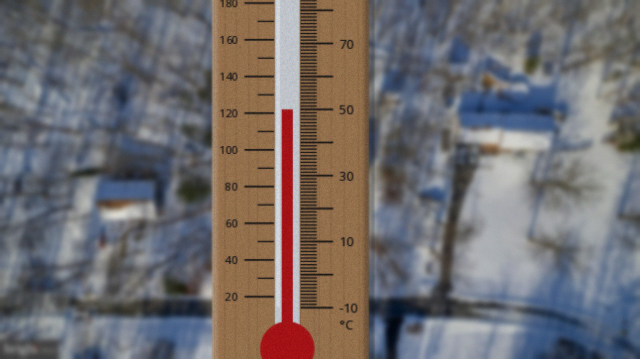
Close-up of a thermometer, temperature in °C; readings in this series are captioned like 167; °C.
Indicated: 50; °C
